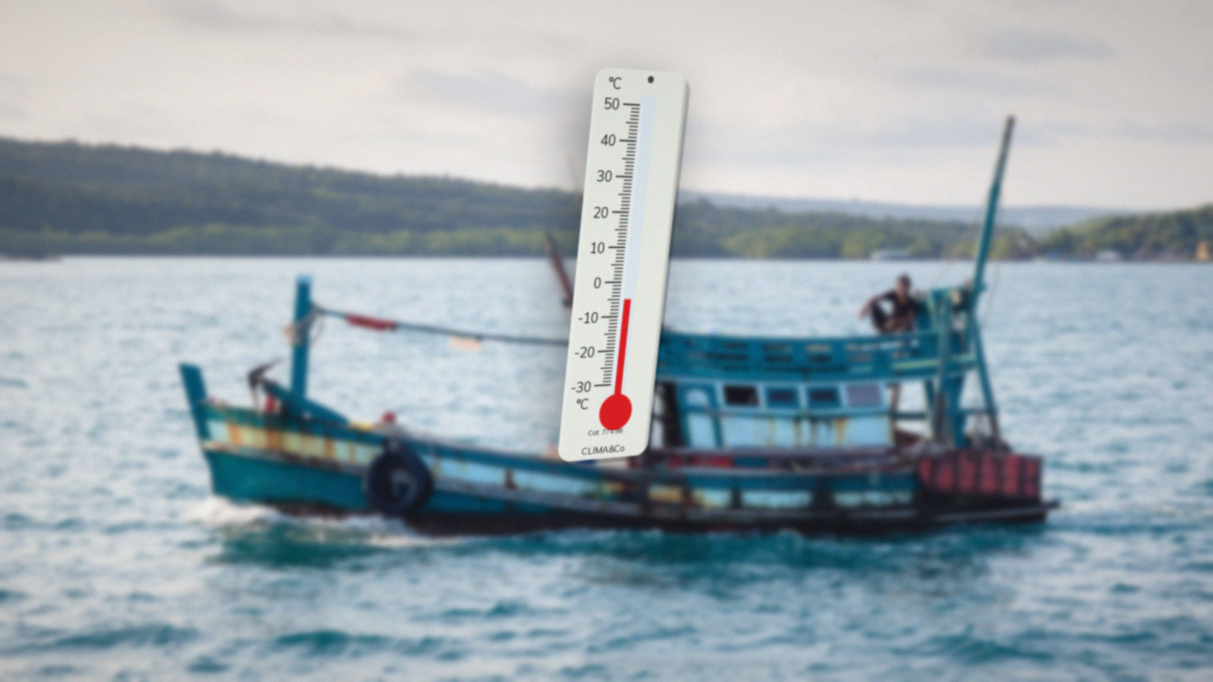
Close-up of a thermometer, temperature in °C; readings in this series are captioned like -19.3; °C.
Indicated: -5; °C
